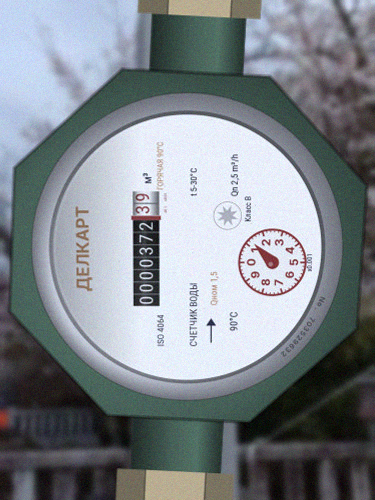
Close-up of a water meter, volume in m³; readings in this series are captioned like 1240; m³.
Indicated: 372.391; m³
